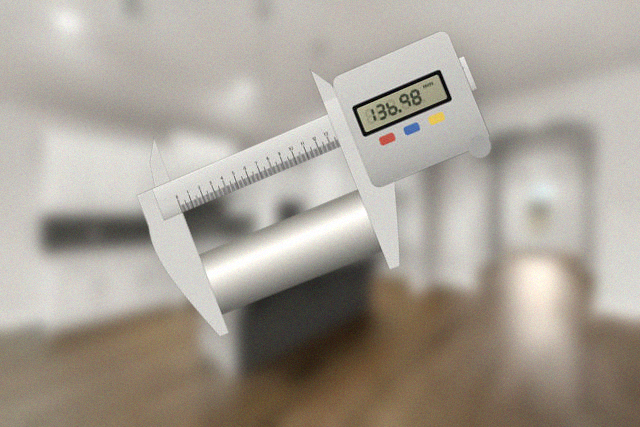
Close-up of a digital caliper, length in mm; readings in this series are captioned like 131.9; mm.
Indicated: 136.98; mm
